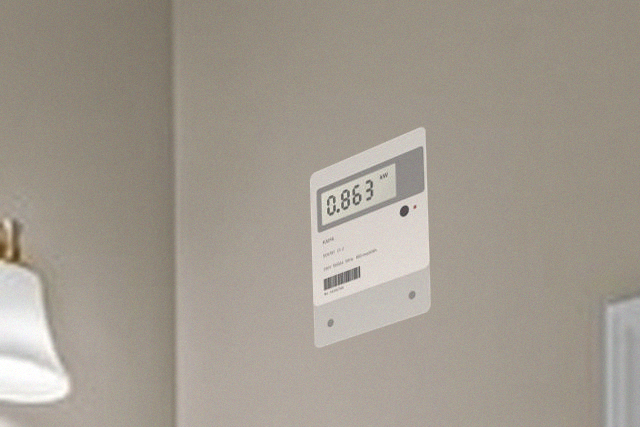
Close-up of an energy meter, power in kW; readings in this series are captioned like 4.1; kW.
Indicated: 0.863; kW
